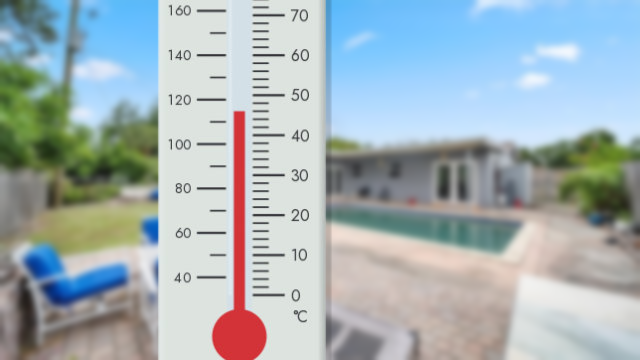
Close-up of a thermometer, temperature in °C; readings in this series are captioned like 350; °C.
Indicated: 46; °C
